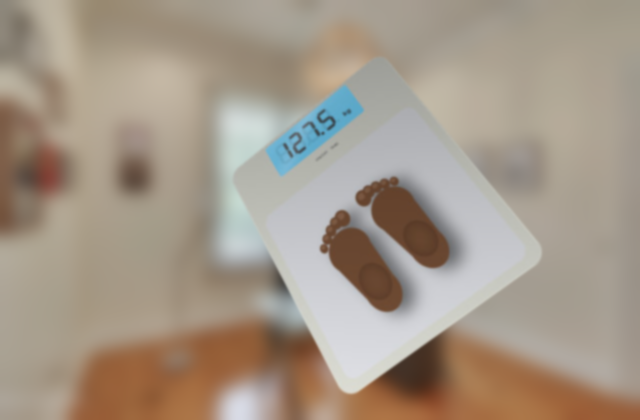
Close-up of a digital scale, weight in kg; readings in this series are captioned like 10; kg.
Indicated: 127.5; kg
